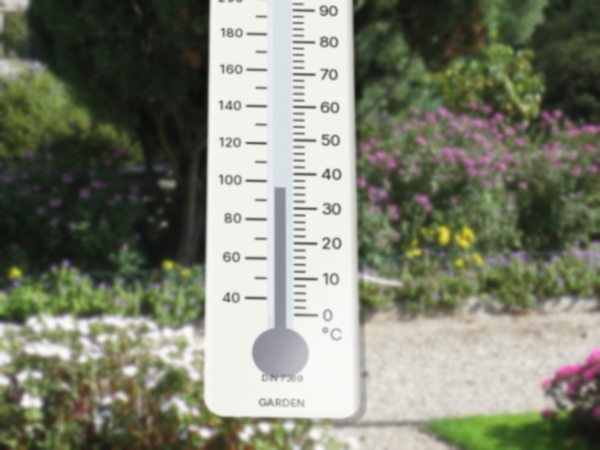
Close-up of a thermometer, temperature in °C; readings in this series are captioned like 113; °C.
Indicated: 36; °C
